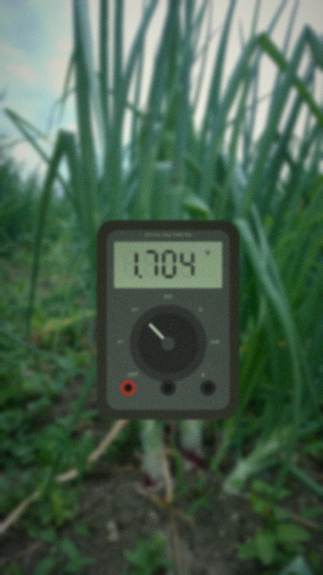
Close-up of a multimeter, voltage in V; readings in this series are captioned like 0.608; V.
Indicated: 1.704; V
